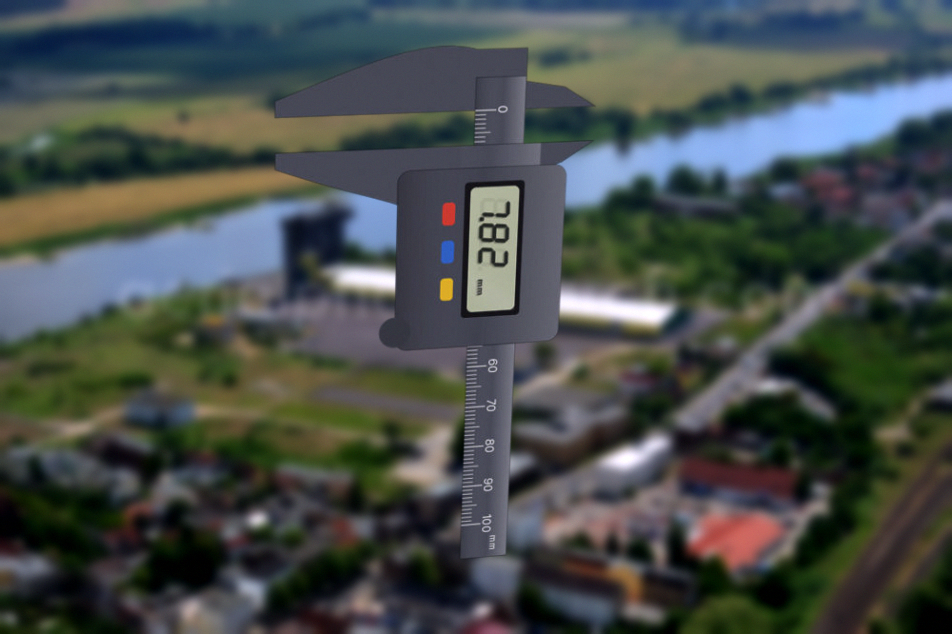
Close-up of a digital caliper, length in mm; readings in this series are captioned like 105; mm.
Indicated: 7.82; mm
